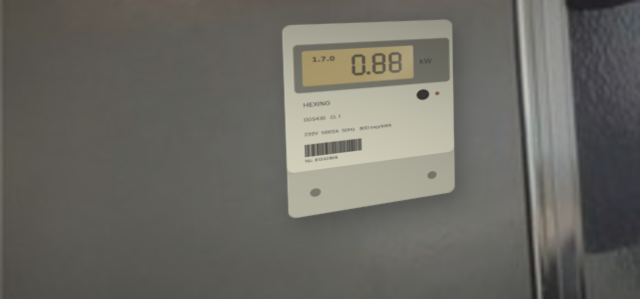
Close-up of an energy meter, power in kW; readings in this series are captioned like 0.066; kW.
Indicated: 0.88; kW
